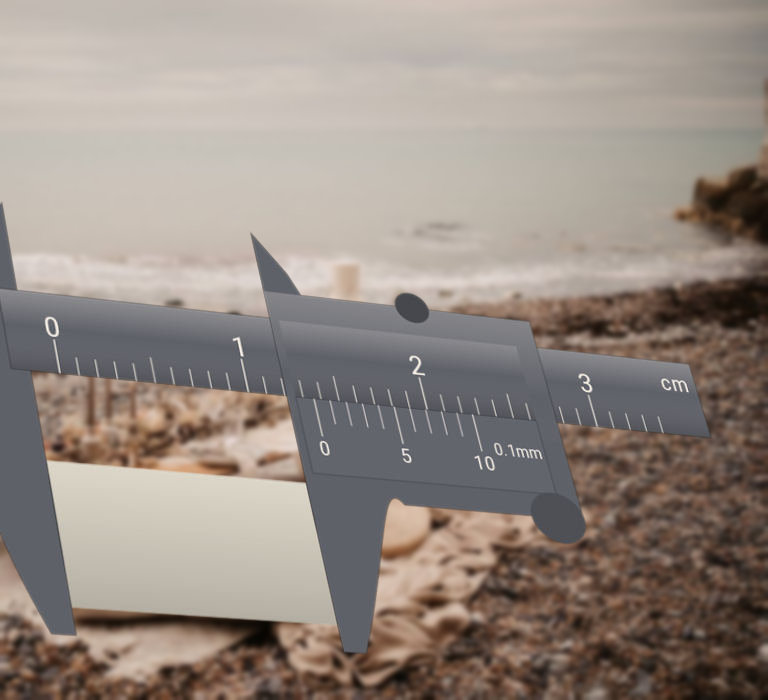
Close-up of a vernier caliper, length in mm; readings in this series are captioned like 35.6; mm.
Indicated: 13.6; mm
